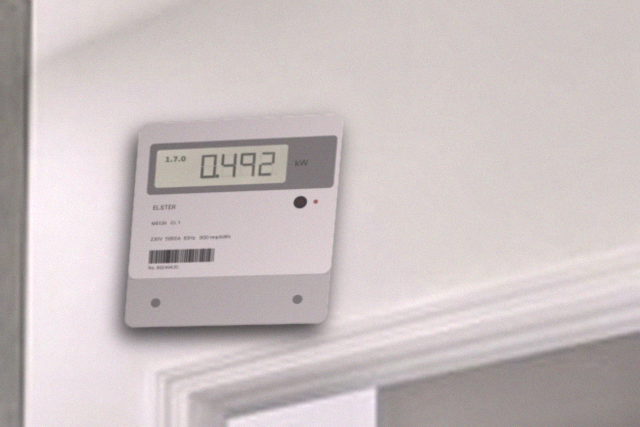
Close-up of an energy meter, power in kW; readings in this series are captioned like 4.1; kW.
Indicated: 0.492; kW
